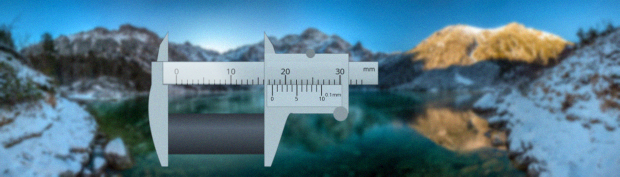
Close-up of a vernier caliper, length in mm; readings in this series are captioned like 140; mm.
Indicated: 17.6; mm
